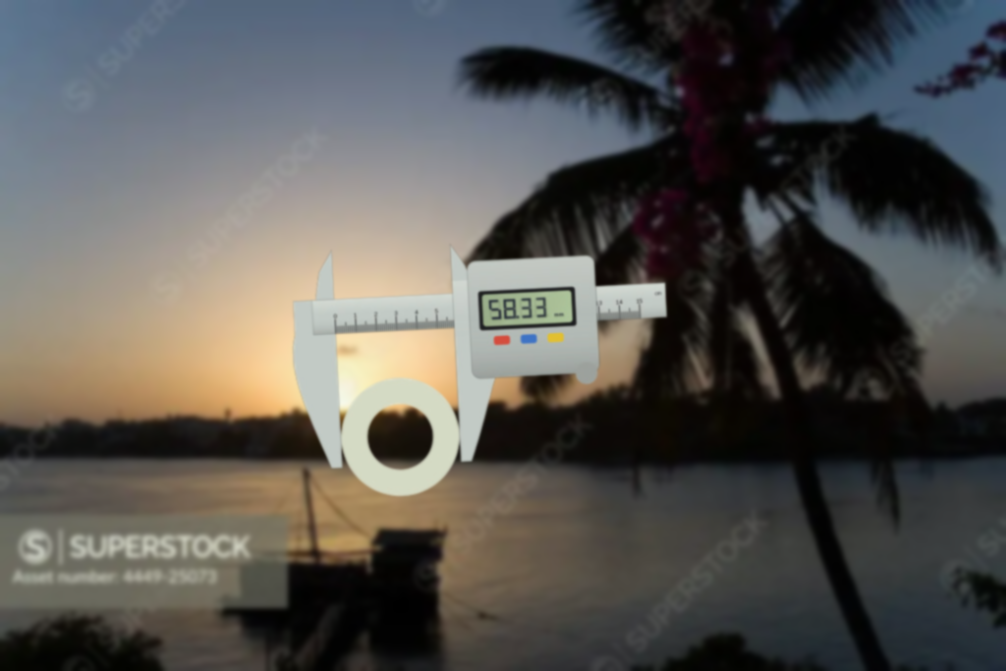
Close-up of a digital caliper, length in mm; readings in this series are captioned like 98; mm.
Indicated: 58.33; mm
